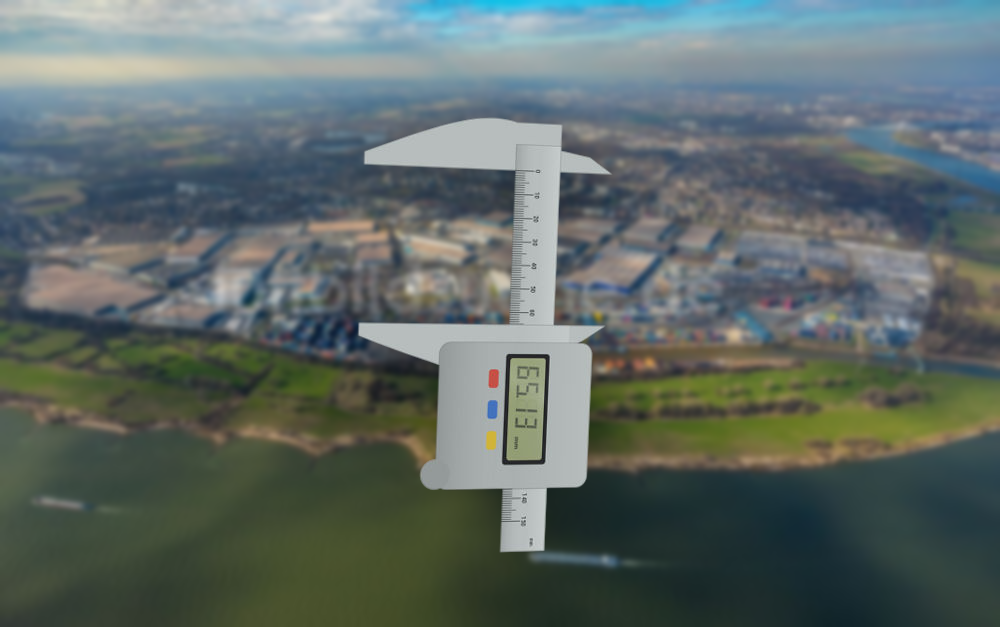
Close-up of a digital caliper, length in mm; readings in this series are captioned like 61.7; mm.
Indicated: 65.13; mm
